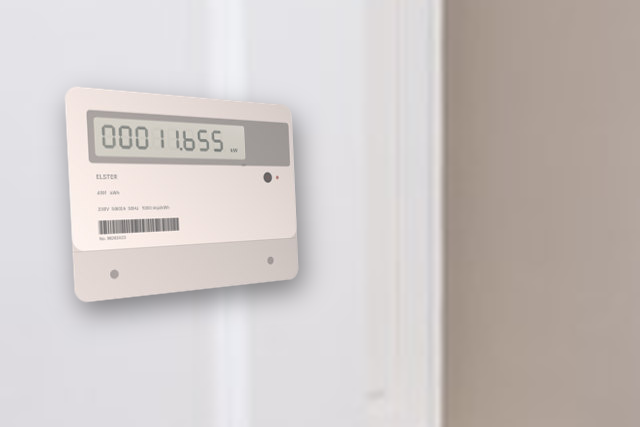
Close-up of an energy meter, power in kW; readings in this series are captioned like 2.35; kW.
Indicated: 11.655; kW
